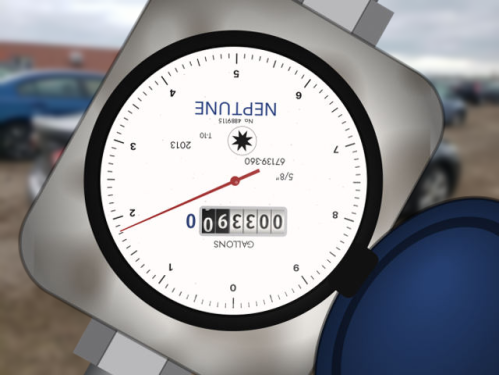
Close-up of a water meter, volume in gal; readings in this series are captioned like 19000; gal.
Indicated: 33901.8; gal
